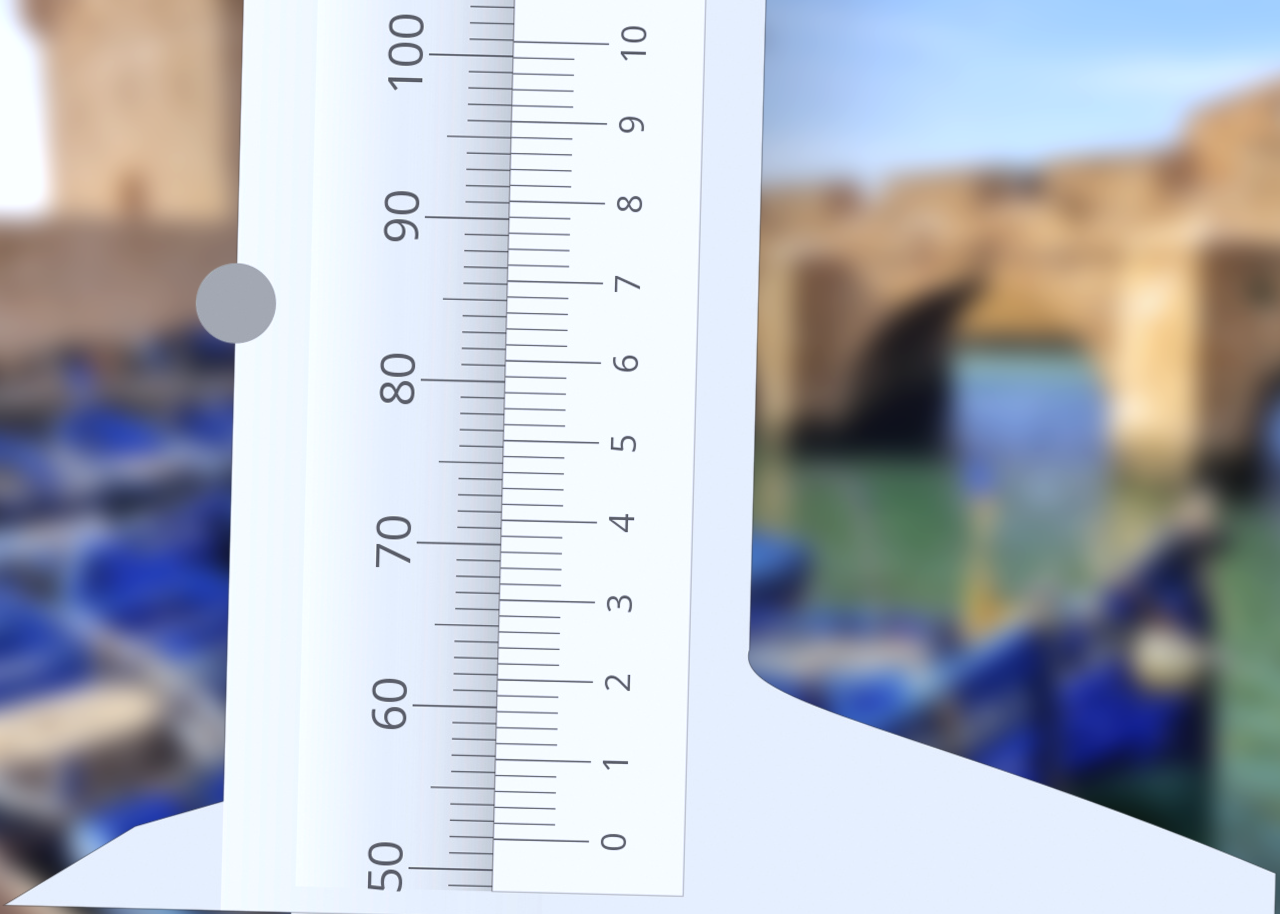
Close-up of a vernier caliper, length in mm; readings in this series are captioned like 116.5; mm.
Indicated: 51.9; mm
